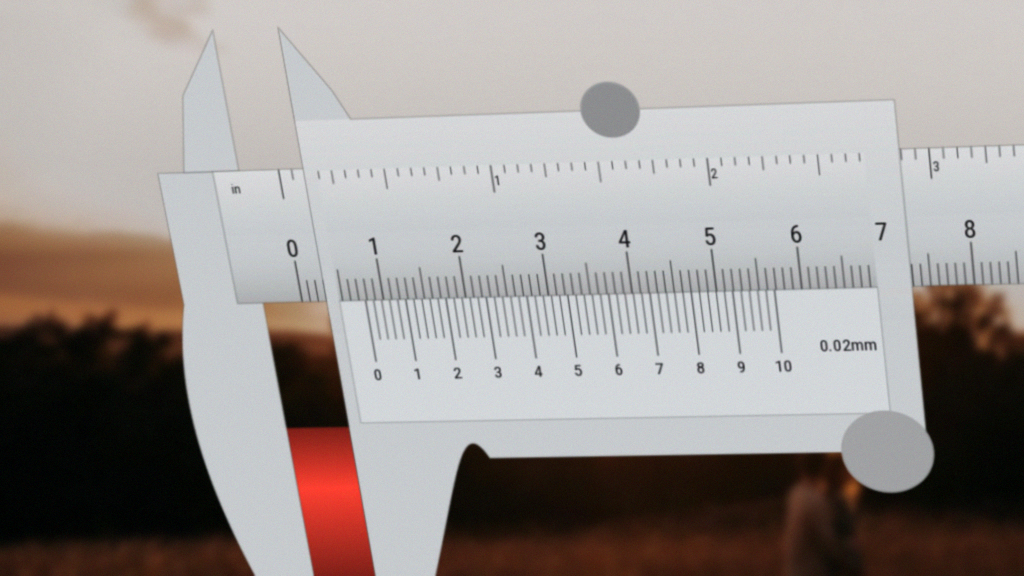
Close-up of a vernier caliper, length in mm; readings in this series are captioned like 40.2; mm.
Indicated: 7.8; mm
